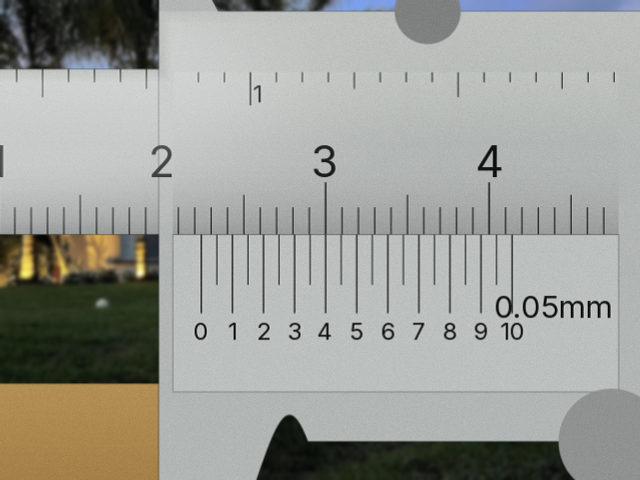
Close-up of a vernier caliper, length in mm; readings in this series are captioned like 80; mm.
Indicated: 22.4; mm
